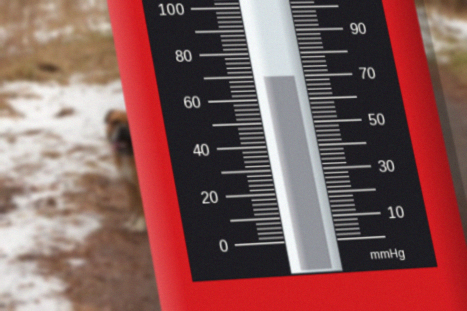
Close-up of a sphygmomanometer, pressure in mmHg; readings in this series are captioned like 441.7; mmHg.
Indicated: 70; mmHg
